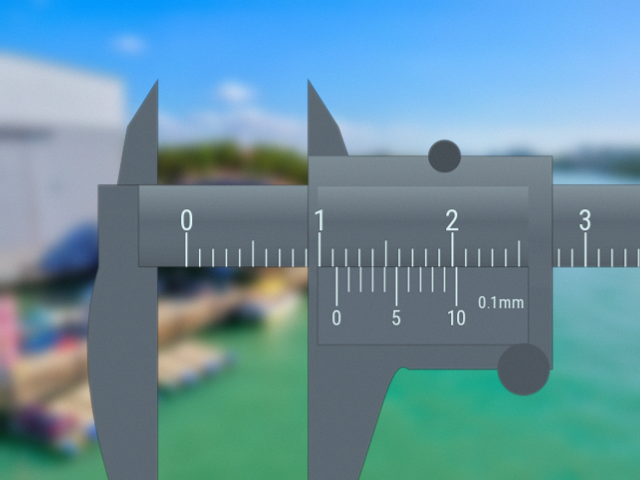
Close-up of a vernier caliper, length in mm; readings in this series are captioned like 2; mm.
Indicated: 11.3; mm
